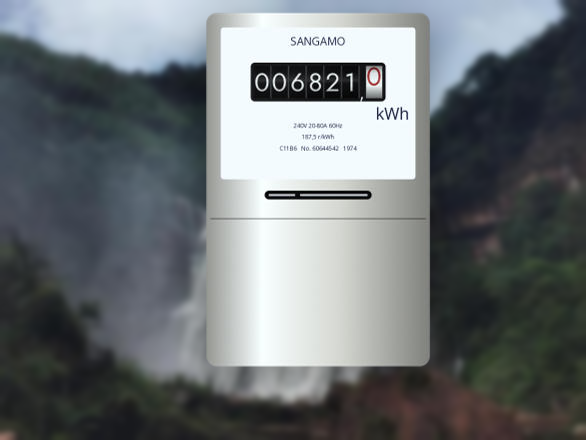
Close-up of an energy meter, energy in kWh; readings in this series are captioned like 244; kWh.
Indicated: 6821.0; kWh
